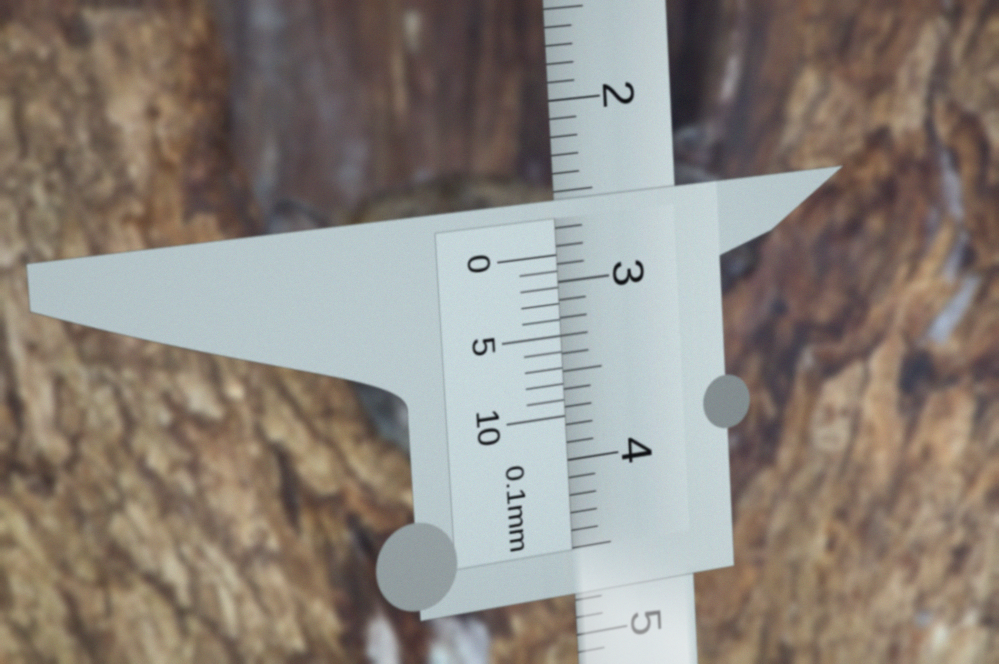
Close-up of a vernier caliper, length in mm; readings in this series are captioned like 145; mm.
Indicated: 28.5; mm
